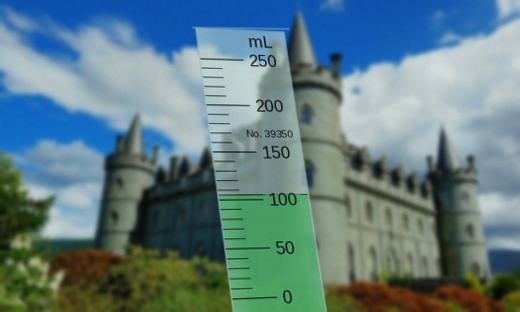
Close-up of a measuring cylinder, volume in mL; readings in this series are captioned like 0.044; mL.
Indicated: 105; mL
